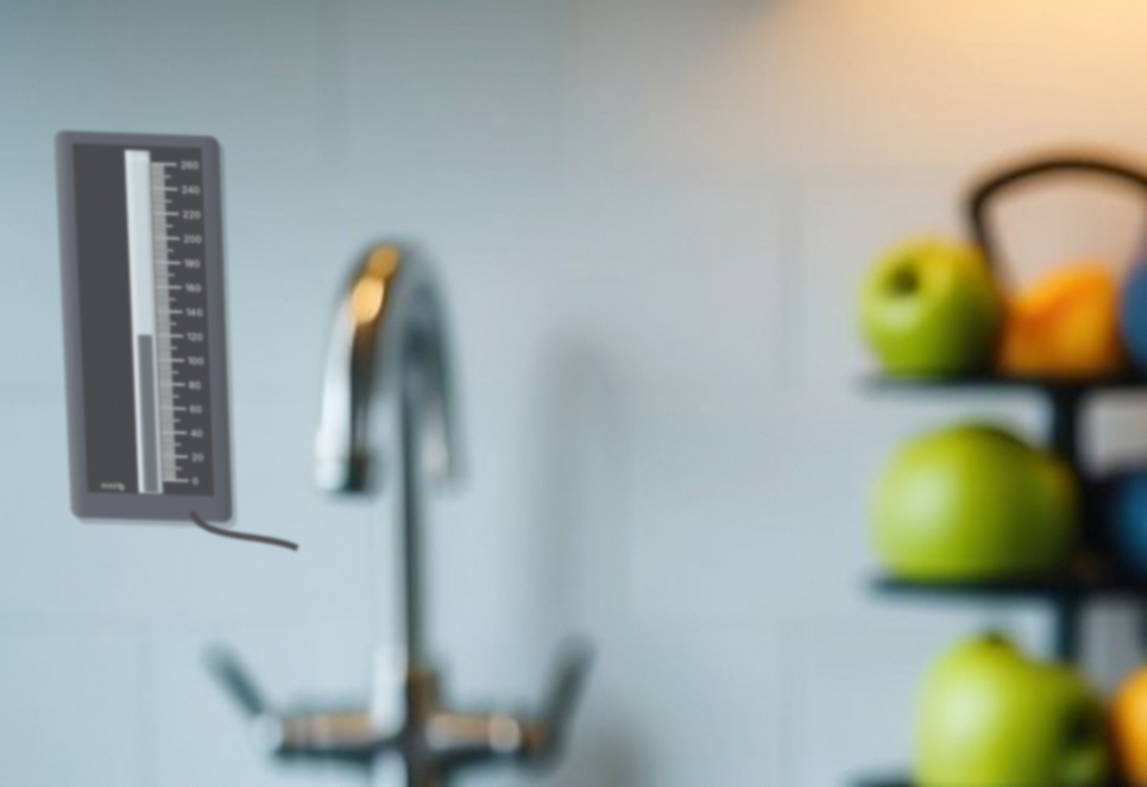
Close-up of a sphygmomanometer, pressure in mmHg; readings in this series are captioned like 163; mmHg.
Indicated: 120; mmHg
